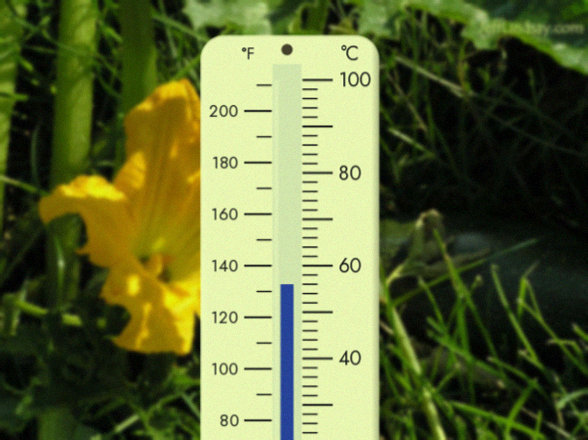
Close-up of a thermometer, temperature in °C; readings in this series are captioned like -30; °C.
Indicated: 56; °C
